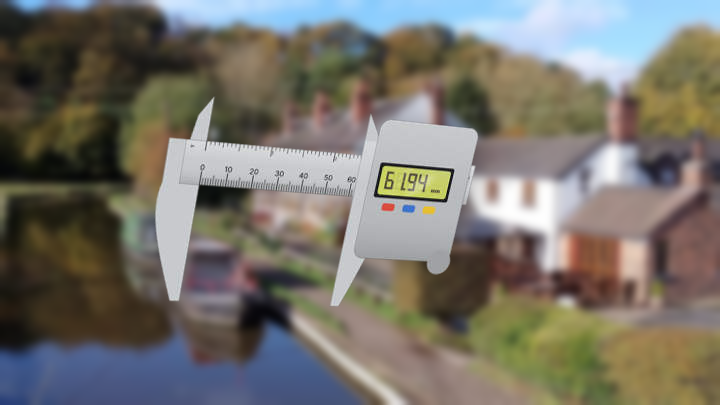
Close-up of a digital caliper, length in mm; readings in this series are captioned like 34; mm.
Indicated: 61.94; mm
